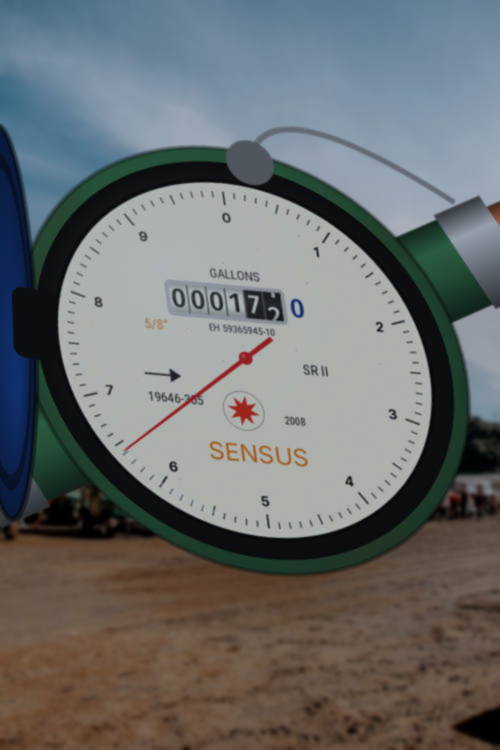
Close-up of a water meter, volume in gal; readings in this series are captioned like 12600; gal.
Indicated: 1716.4; gal
